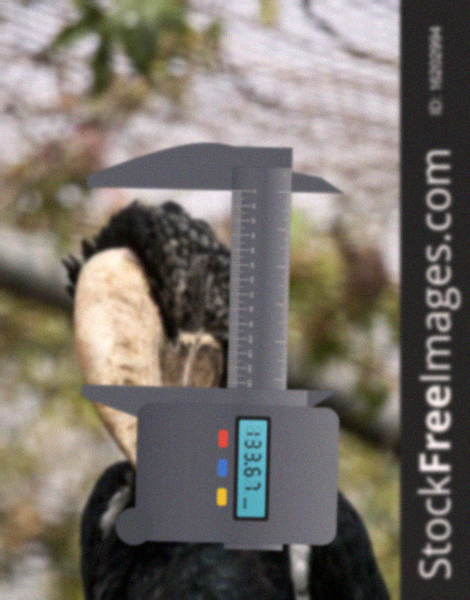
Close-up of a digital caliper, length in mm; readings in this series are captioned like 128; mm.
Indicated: 133.67; mm
